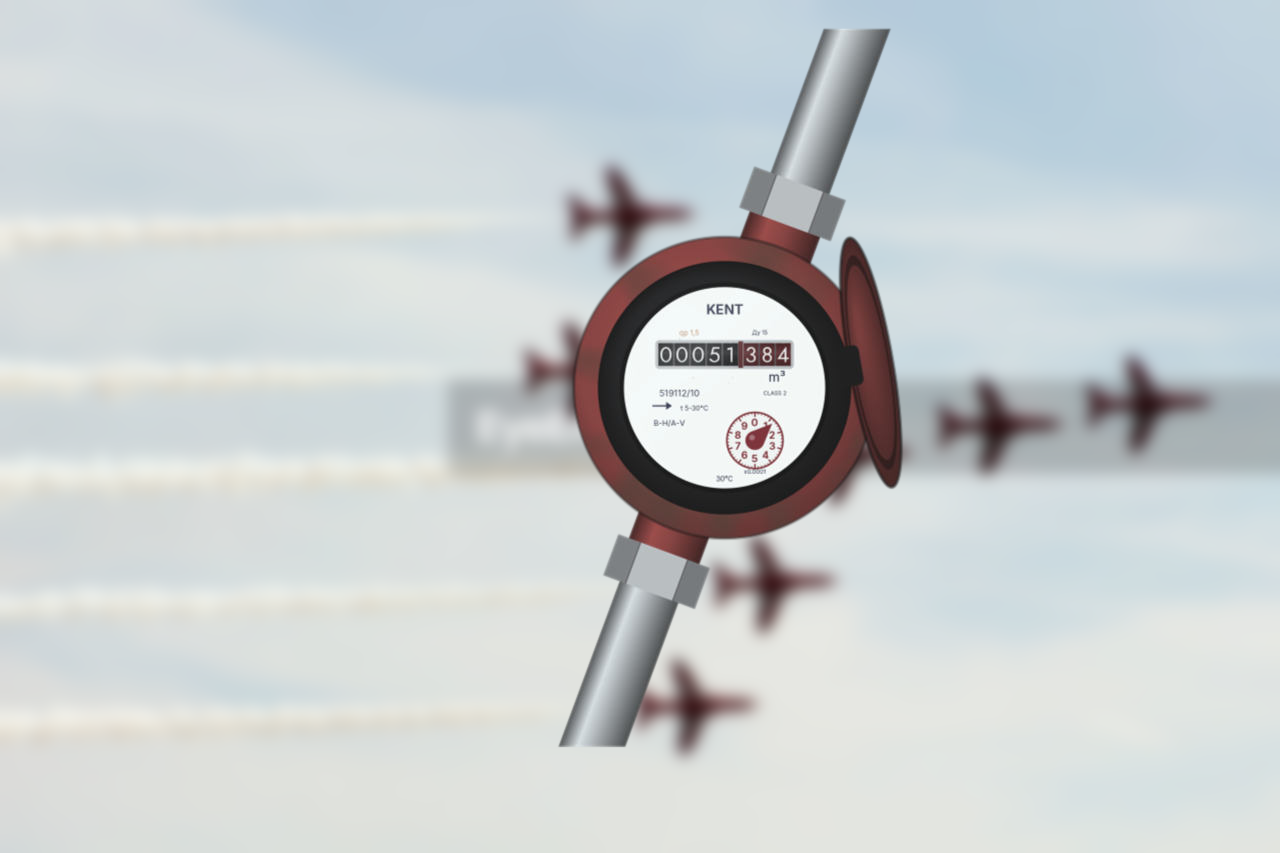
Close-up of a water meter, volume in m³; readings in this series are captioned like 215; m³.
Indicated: 51.3841; m³
